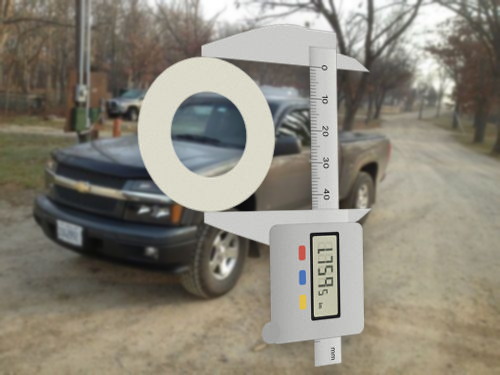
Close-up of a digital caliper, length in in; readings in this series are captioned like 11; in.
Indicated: 1.7595; in
